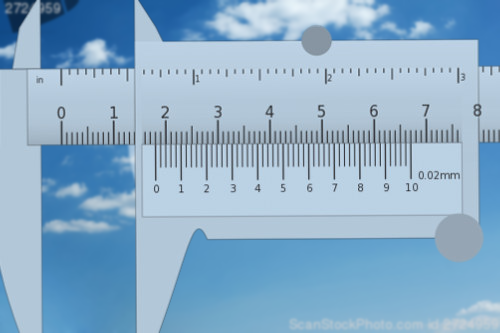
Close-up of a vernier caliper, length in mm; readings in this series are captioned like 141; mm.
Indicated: 18.0; mm
